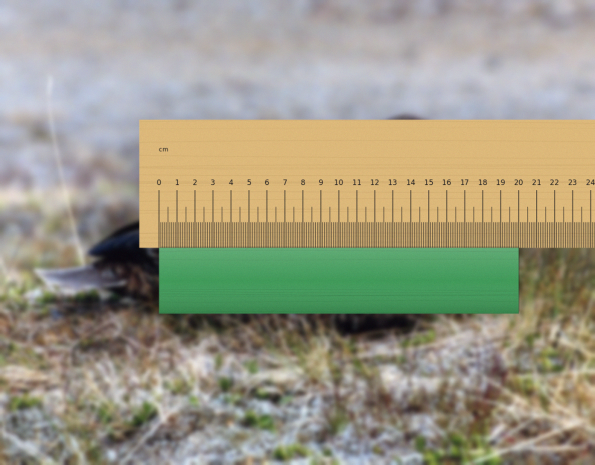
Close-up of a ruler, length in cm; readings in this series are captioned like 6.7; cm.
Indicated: 20; cm
